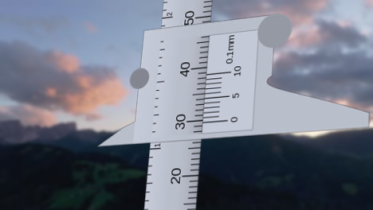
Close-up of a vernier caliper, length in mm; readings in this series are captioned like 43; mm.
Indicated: 29.6; mm
